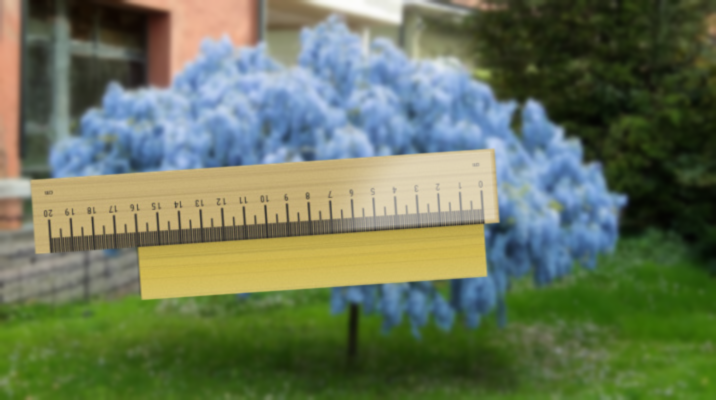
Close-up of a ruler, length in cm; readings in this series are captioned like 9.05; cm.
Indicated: 16; cm
